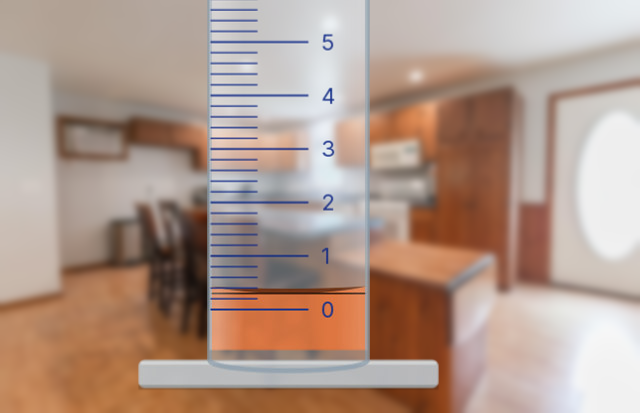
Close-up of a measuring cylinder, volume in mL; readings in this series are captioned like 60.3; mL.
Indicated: 0.3; mL
